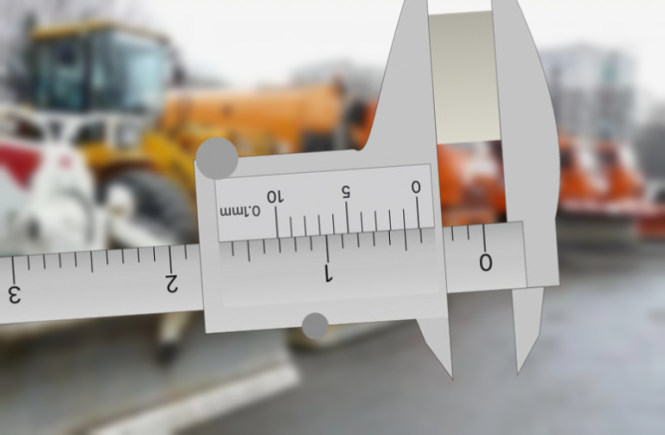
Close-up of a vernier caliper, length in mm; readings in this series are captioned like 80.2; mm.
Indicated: 4.1; mm
